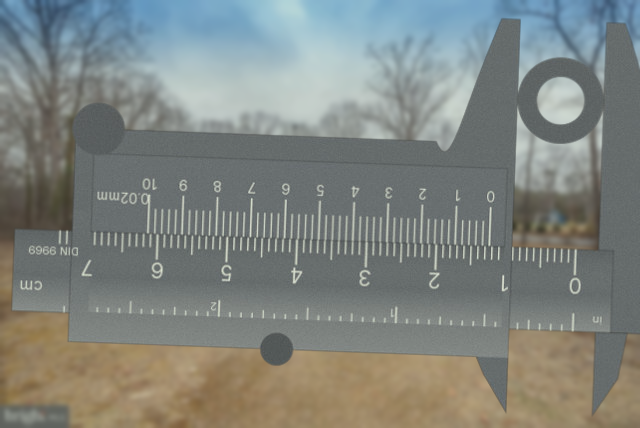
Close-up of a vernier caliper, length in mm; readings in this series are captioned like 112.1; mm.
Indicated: 12.4; mm
